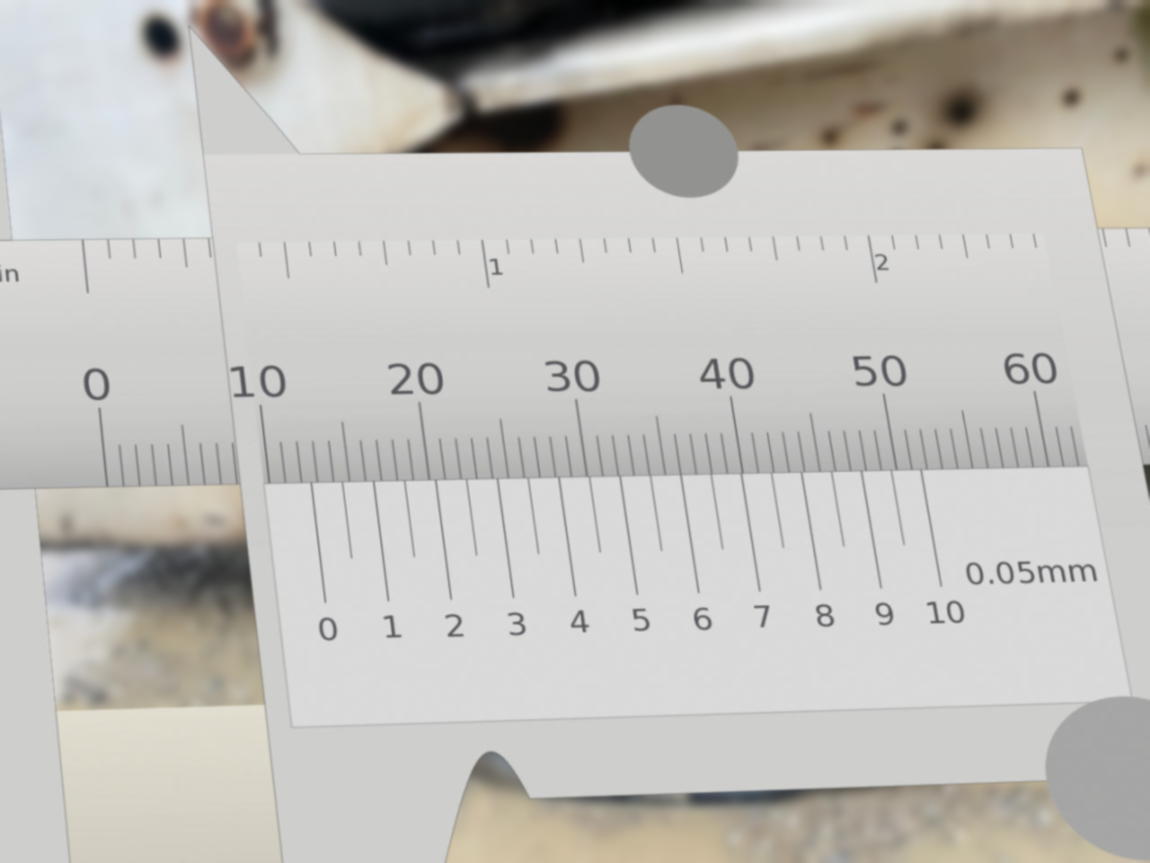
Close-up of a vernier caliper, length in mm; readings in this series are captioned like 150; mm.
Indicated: 12.6; mm
